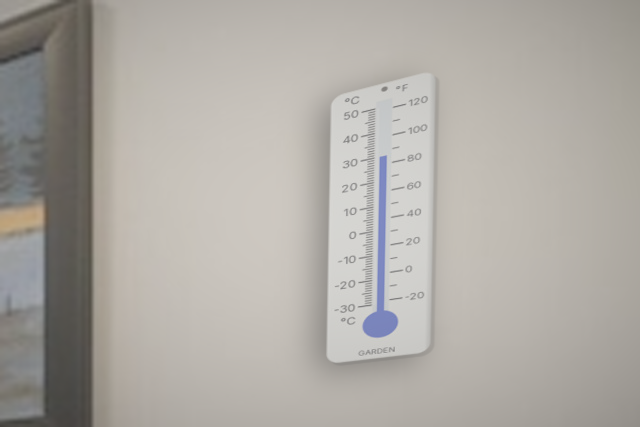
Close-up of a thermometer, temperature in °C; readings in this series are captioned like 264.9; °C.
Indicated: 30; °C
